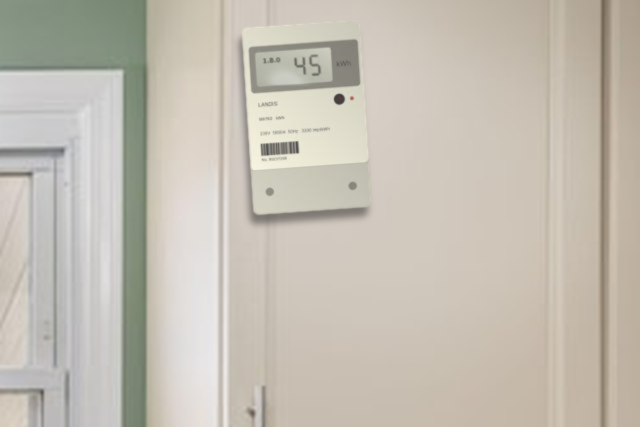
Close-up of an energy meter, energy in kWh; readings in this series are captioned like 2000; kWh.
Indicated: 45; kWh
